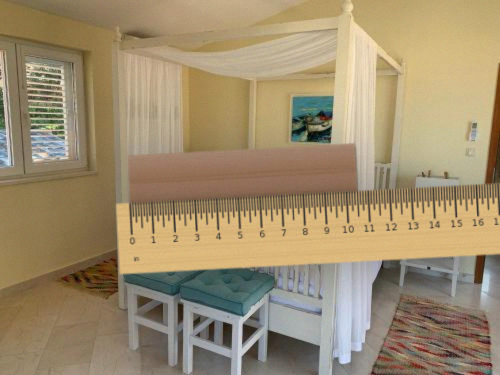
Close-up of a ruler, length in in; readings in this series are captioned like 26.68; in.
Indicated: 10.5; in
